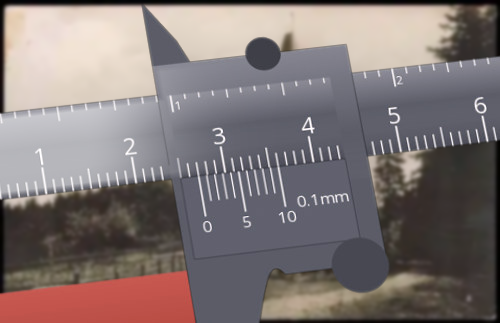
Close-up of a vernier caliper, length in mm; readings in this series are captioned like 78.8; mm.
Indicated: 27.0; mm
